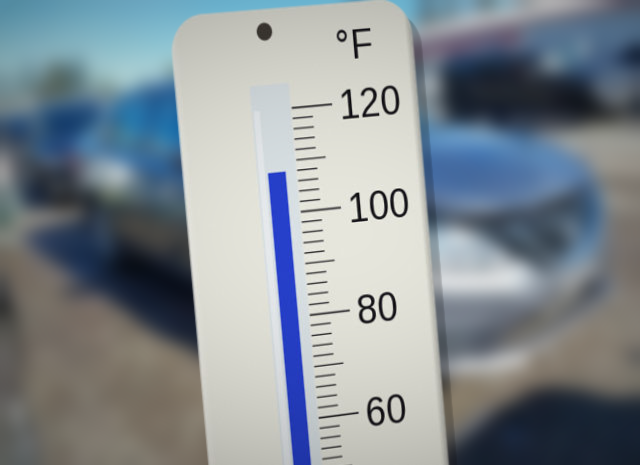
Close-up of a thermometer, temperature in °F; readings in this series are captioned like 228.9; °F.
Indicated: 108; °F
